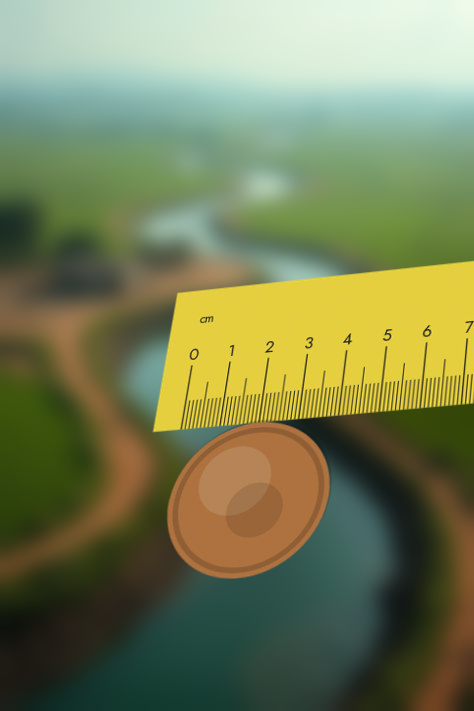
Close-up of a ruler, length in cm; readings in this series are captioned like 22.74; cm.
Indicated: 4; cm
